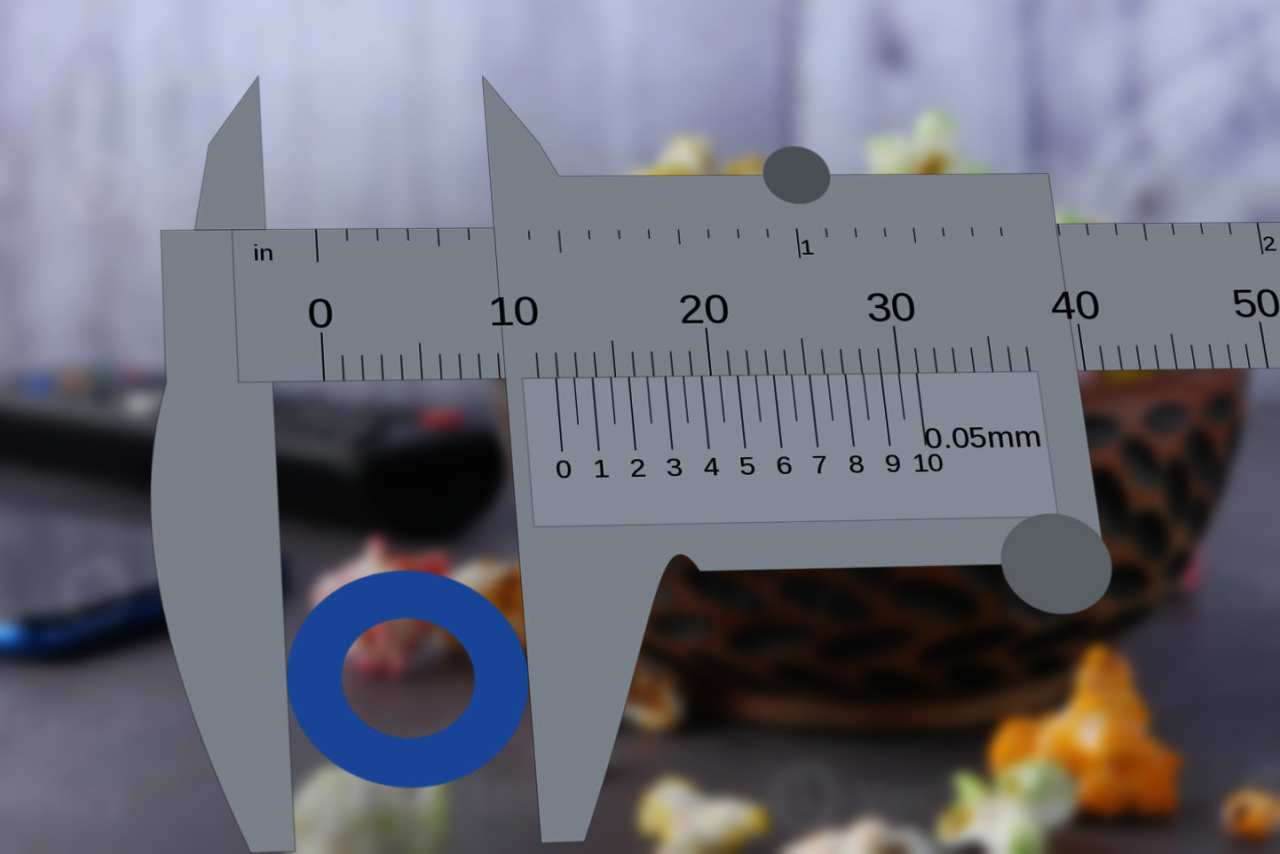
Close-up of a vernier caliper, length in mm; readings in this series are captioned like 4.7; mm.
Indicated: 11.9; mm
